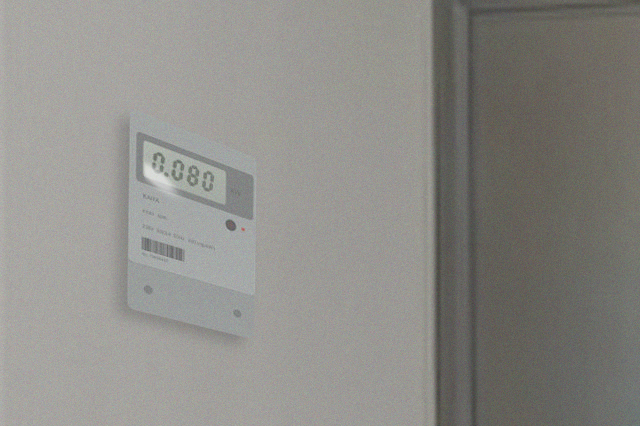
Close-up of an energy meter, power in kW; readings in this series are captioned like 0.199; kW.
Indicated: 0.080; kW
